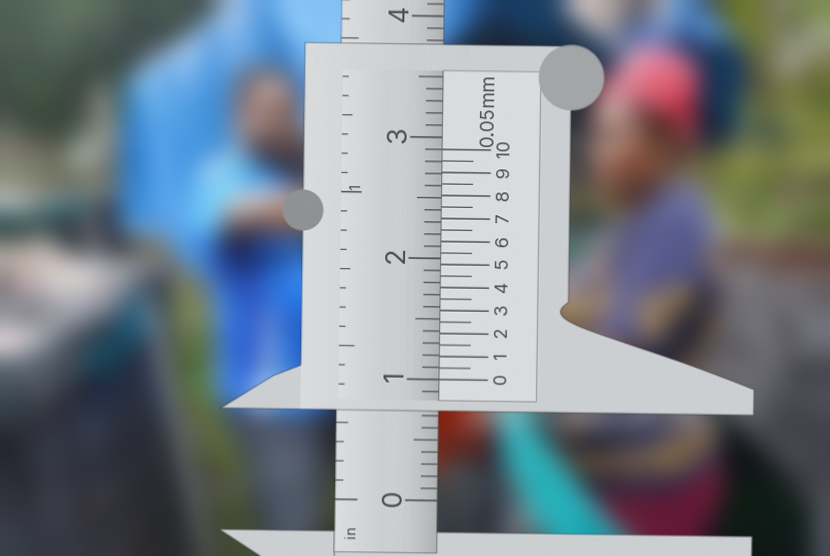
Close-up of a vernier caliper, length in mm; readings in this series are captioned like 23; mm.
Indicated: 10.0; mm
